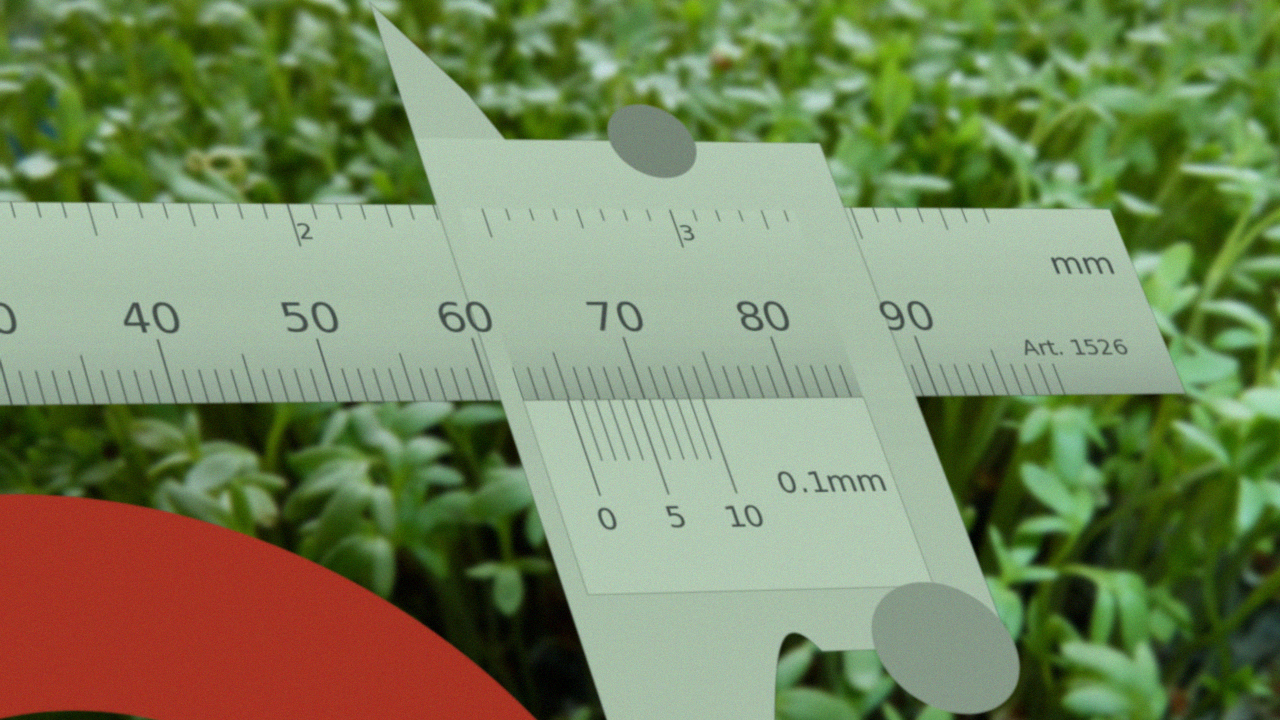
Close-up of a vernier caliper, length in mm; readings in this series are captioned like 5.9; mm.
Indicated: 64.9; mm
